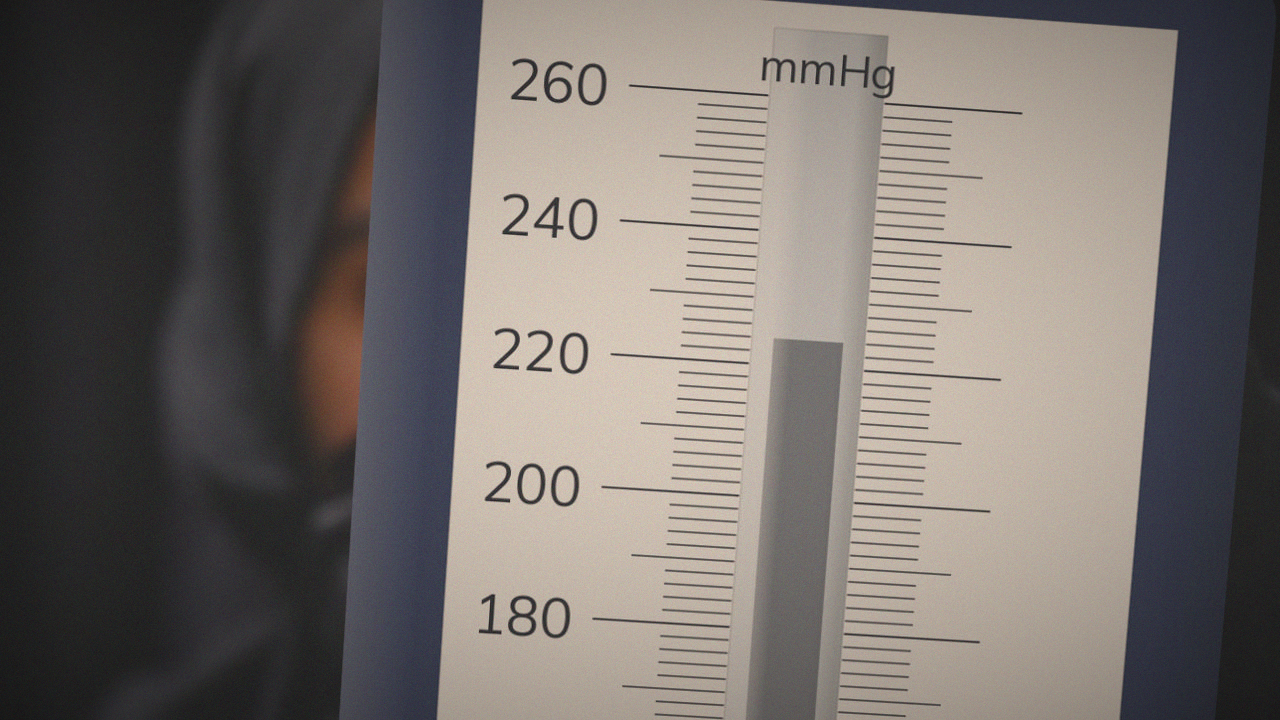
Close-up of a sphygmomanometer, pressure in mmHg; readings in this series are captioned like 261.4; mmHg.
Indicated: 224; mmHg
